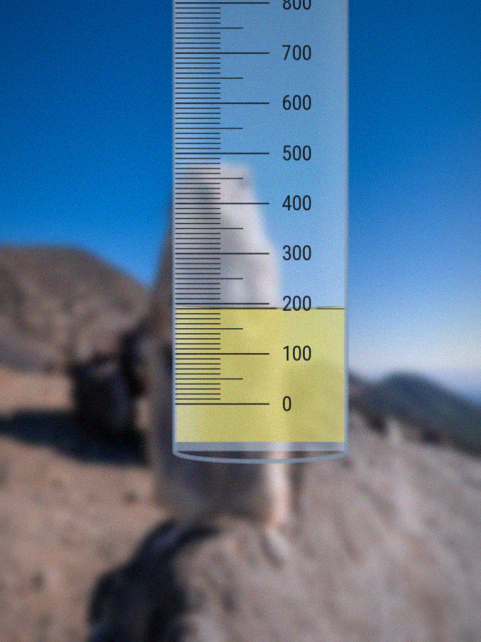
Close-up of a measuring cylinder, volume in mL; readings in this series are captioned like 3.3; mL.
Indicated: 190; mL
